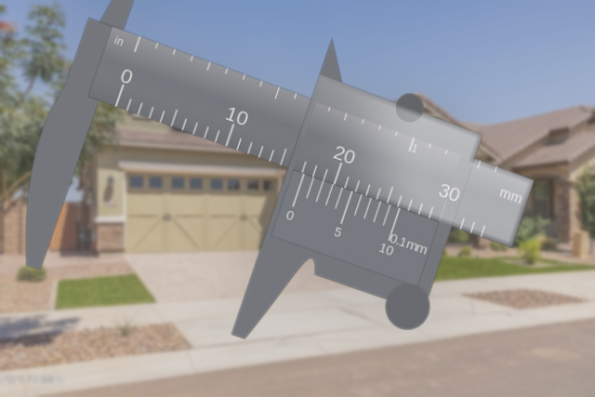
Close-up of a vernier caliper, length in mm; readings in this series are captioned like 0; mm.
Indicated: 17.2; mm
